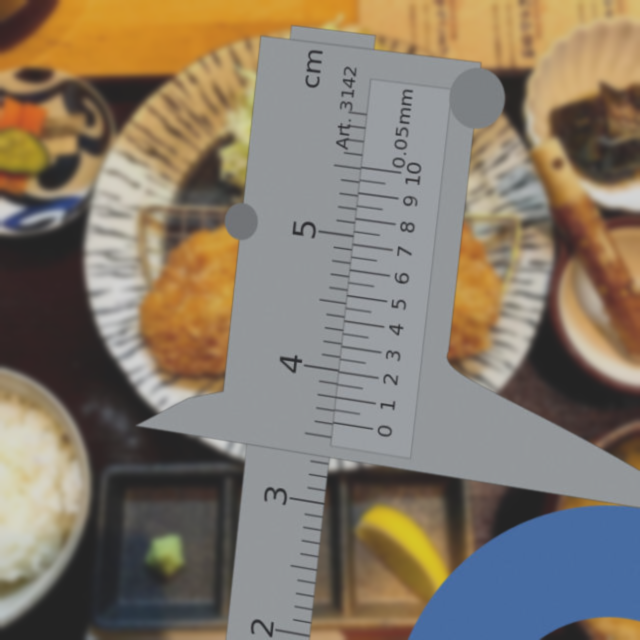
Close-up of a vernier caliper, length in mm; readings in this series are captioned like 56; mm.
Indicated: 36.1; mm
